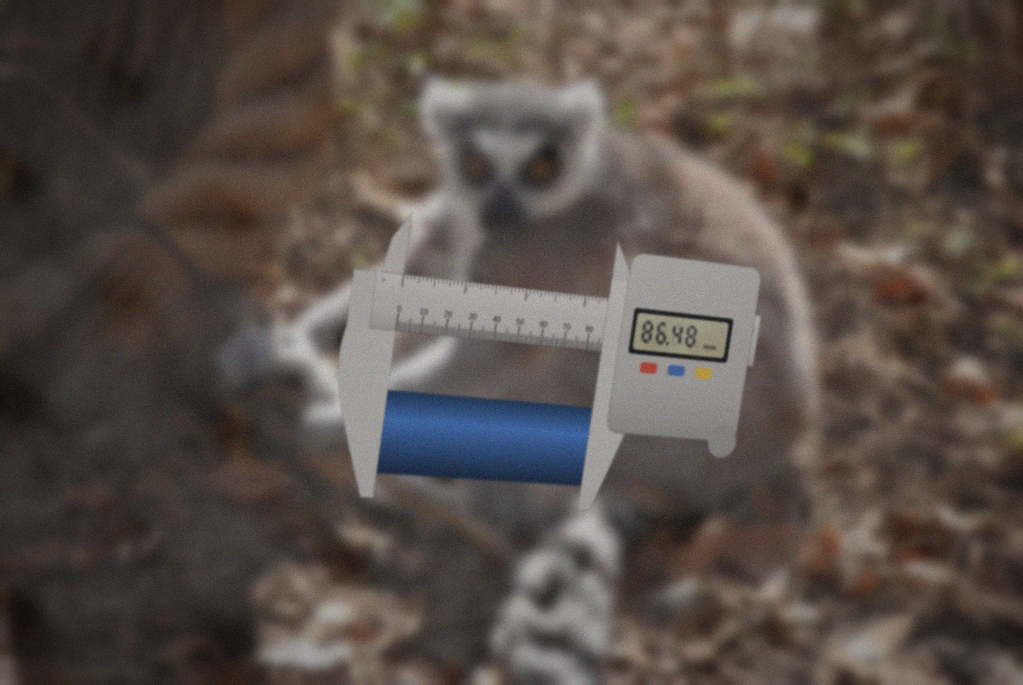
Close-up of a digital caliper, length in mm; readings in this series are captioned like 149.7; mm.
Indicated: 86.48; mm
